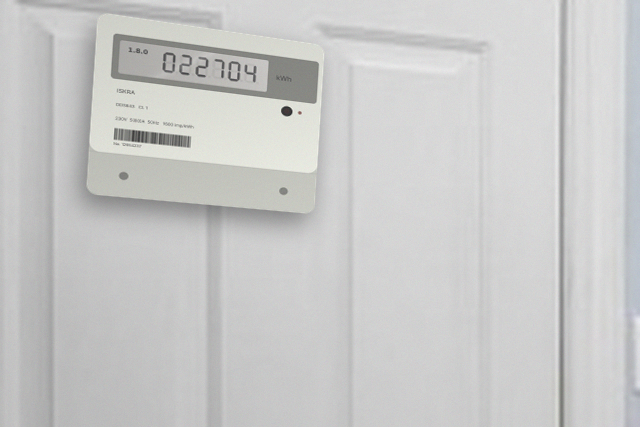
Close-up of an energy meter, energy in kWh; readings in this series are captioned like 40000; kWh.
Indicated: 22704; kWh
